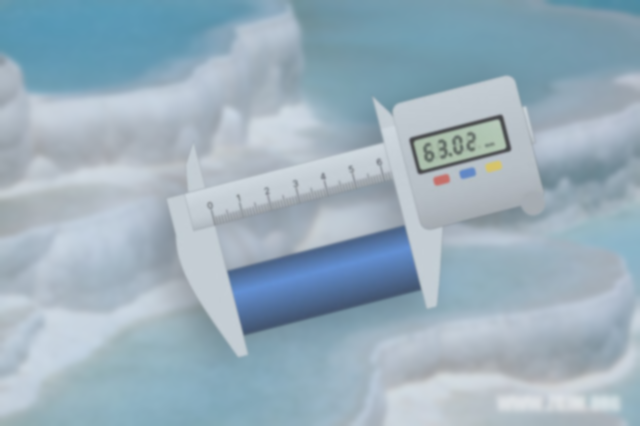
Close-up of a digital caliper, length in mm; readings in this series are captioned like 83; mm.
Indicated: 63.02; mm
